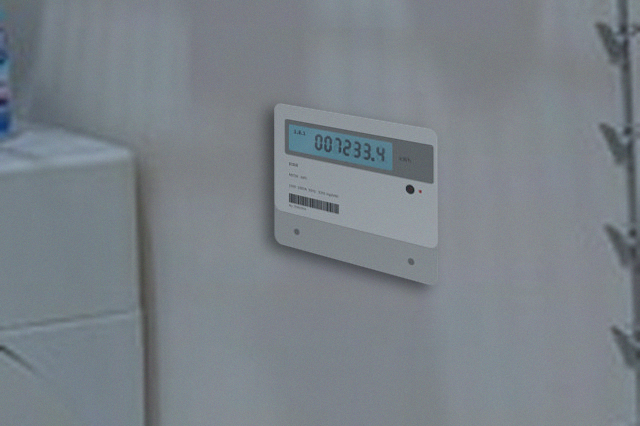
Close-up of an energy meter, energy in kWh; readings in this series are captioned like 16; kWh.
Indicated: 7233.4; kWh
